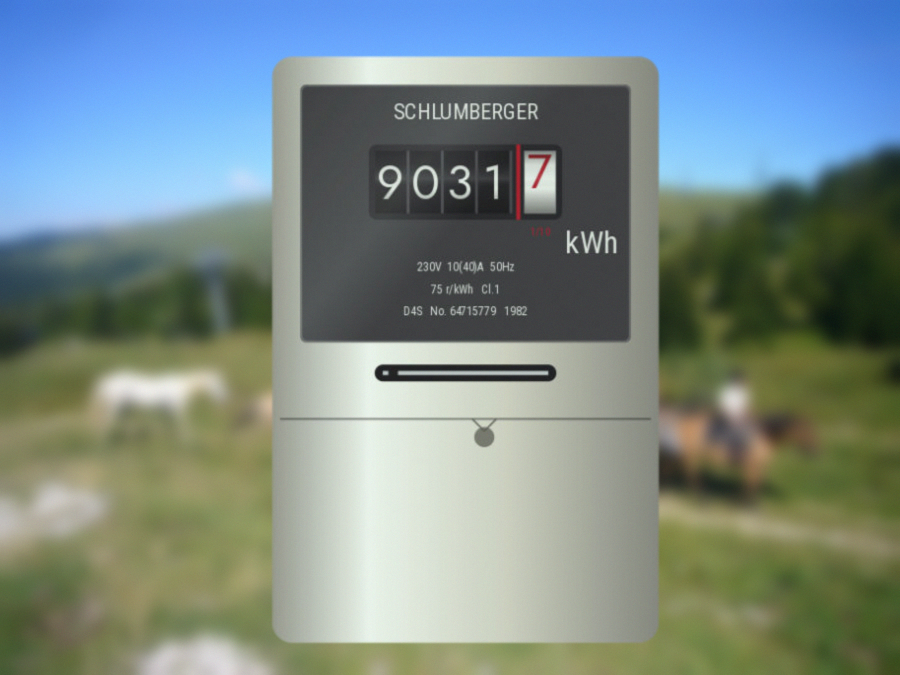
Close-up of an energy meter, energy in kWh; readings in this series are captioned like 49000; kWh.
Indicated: 9031.7; kWh
